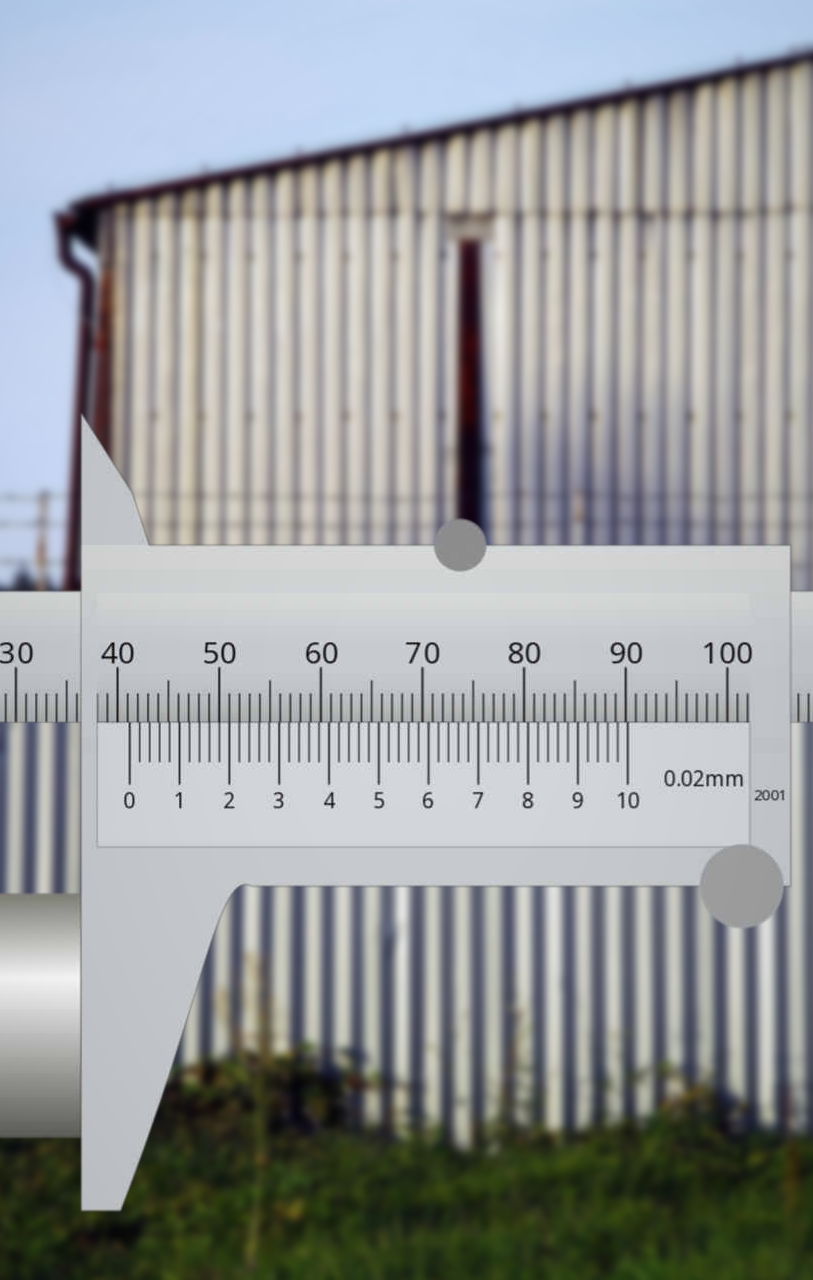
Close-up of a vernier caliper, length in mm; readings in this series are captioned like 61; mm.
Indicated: 41.2; mm
